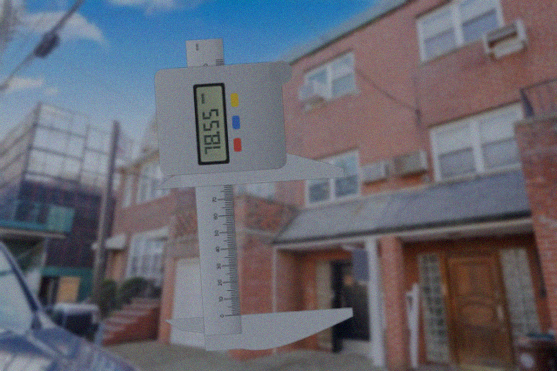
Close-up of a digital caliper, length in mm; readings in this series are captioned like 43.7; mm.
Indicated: 78.55; mm
